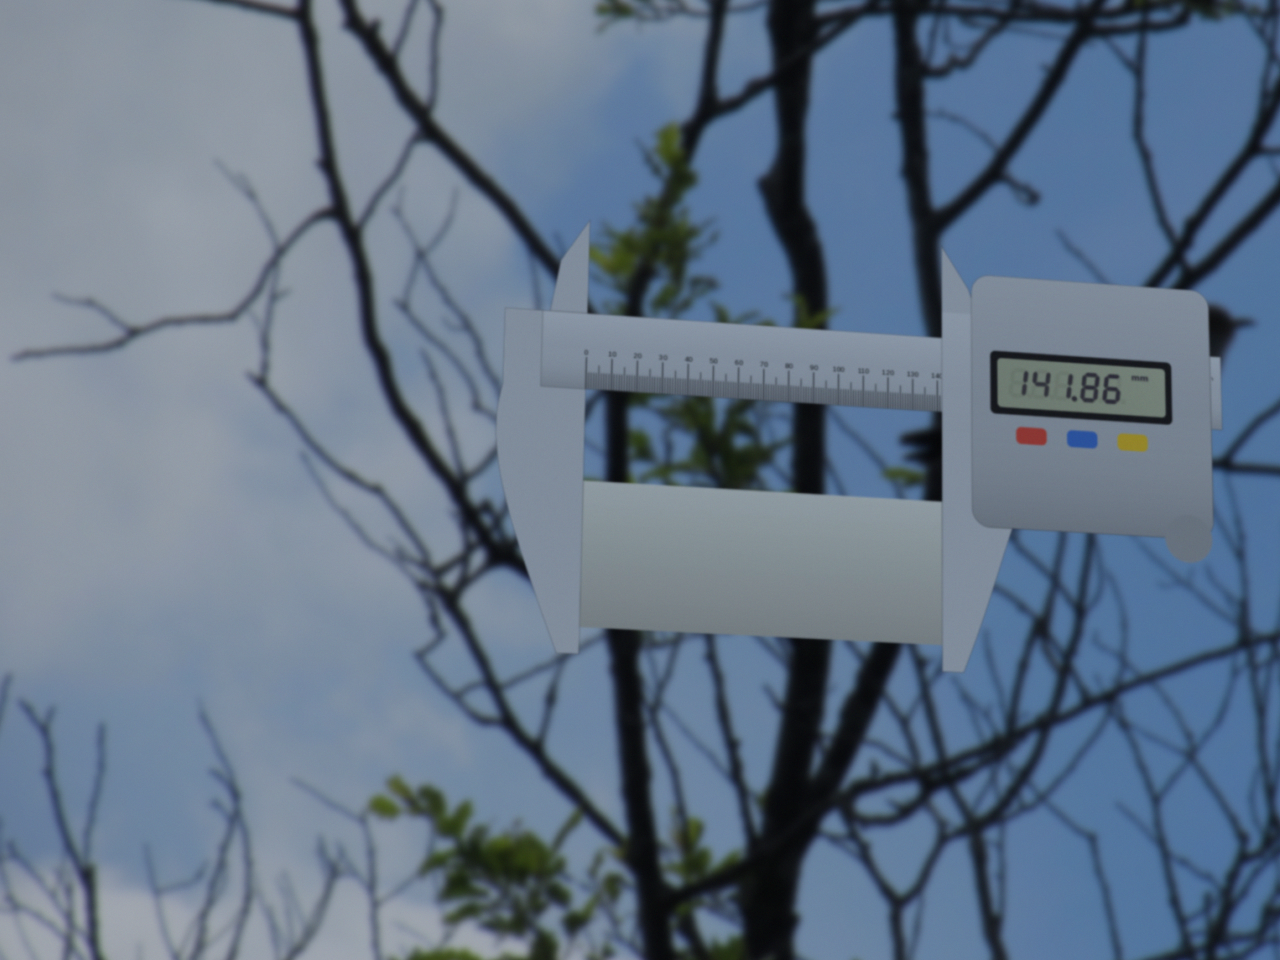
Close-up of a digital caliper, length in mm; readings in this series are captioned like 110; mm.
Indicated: 141.86; mm
